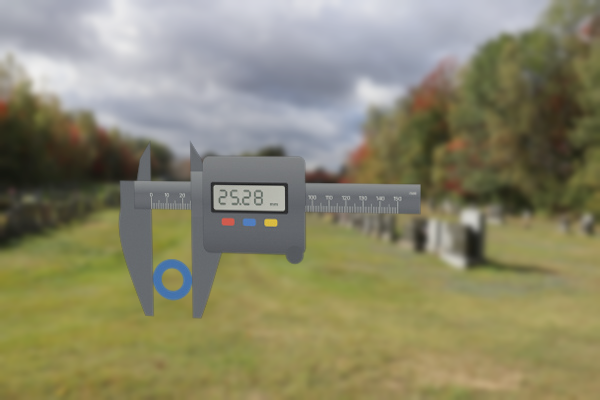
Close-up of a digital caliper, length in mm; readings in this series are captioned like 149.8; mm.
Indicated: 25.28; mm
